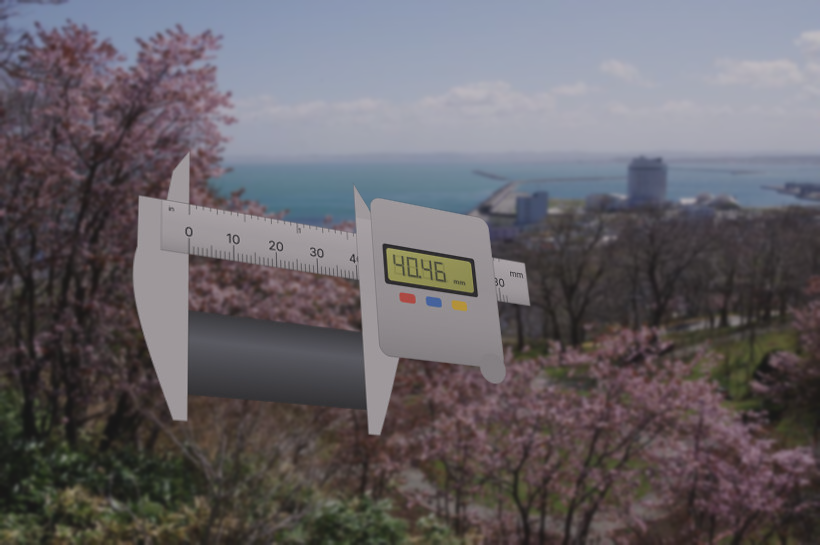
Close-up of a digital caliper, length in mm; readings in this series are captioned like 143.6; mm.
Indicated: 40.46; mm
